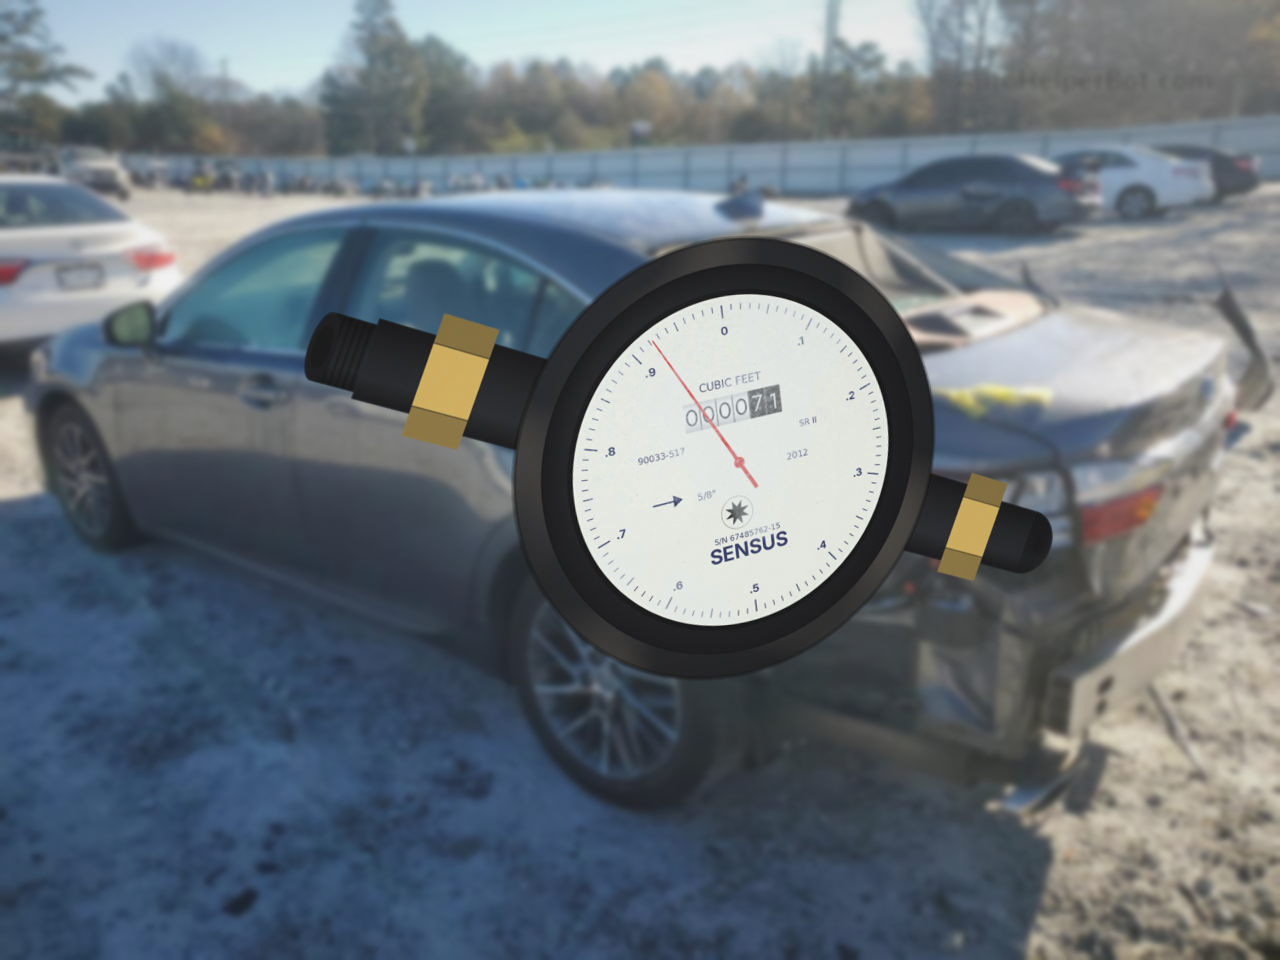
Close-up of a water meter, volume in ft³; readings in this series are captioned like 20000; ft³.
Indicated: 70.92; ft³
